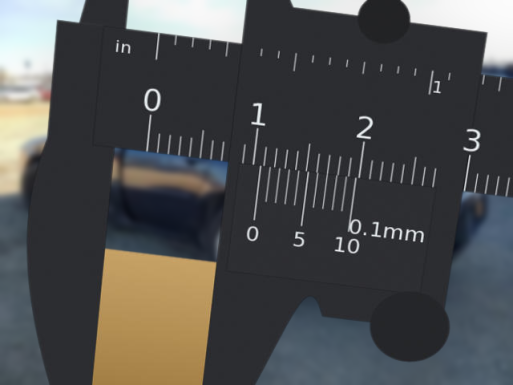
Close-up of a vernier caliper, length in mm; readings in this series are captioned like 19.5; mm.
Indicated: 10.7; mm
